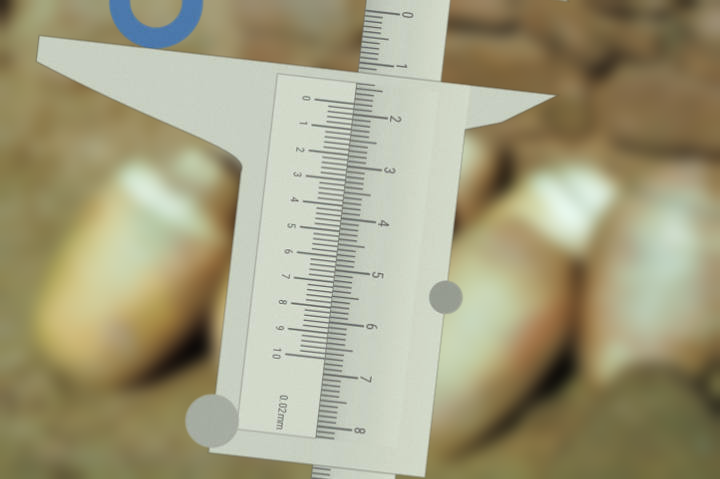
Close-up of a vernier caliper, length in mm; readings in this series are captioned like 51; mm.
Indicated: 18.0; mm
